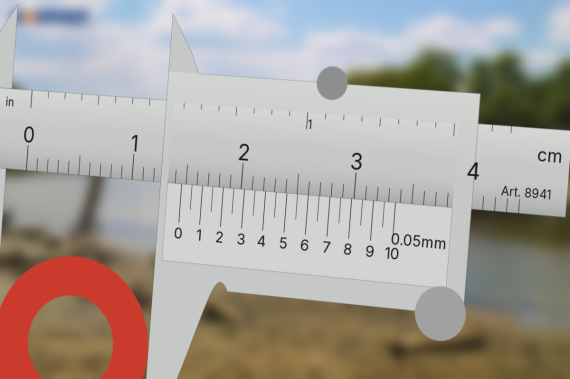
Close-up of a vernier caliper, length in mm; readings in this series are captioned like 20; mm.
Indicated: 14.6; mm
